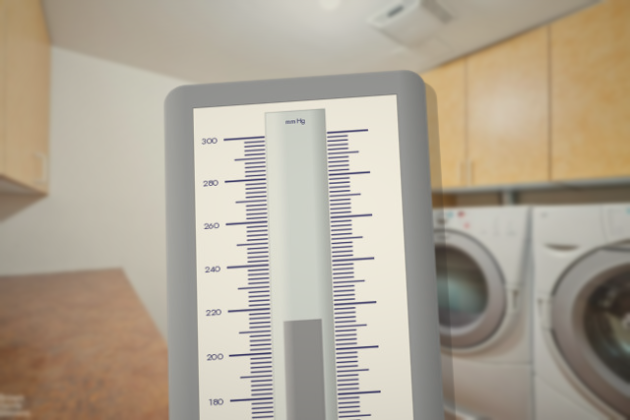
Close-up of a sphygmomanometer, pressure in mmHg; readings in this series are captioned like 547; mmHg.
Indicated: 214; mmHg
